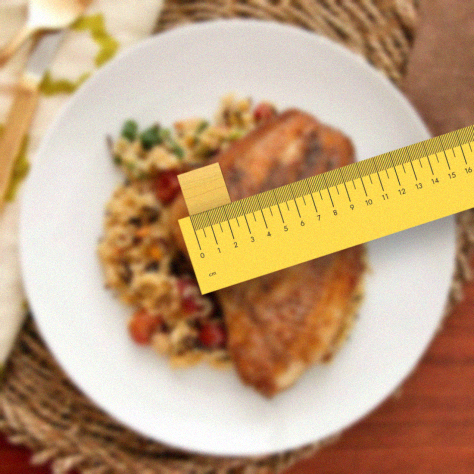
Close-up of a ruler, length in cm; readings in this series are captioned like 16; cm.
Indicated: 2.5; cm
